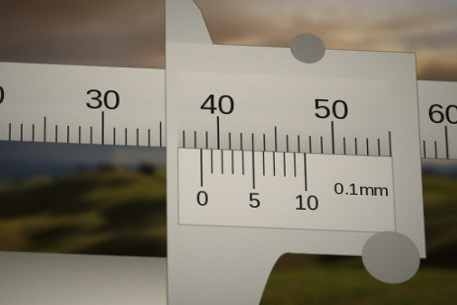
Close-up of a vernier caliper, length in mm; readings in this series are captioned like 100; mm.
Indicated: 38.5; mm
